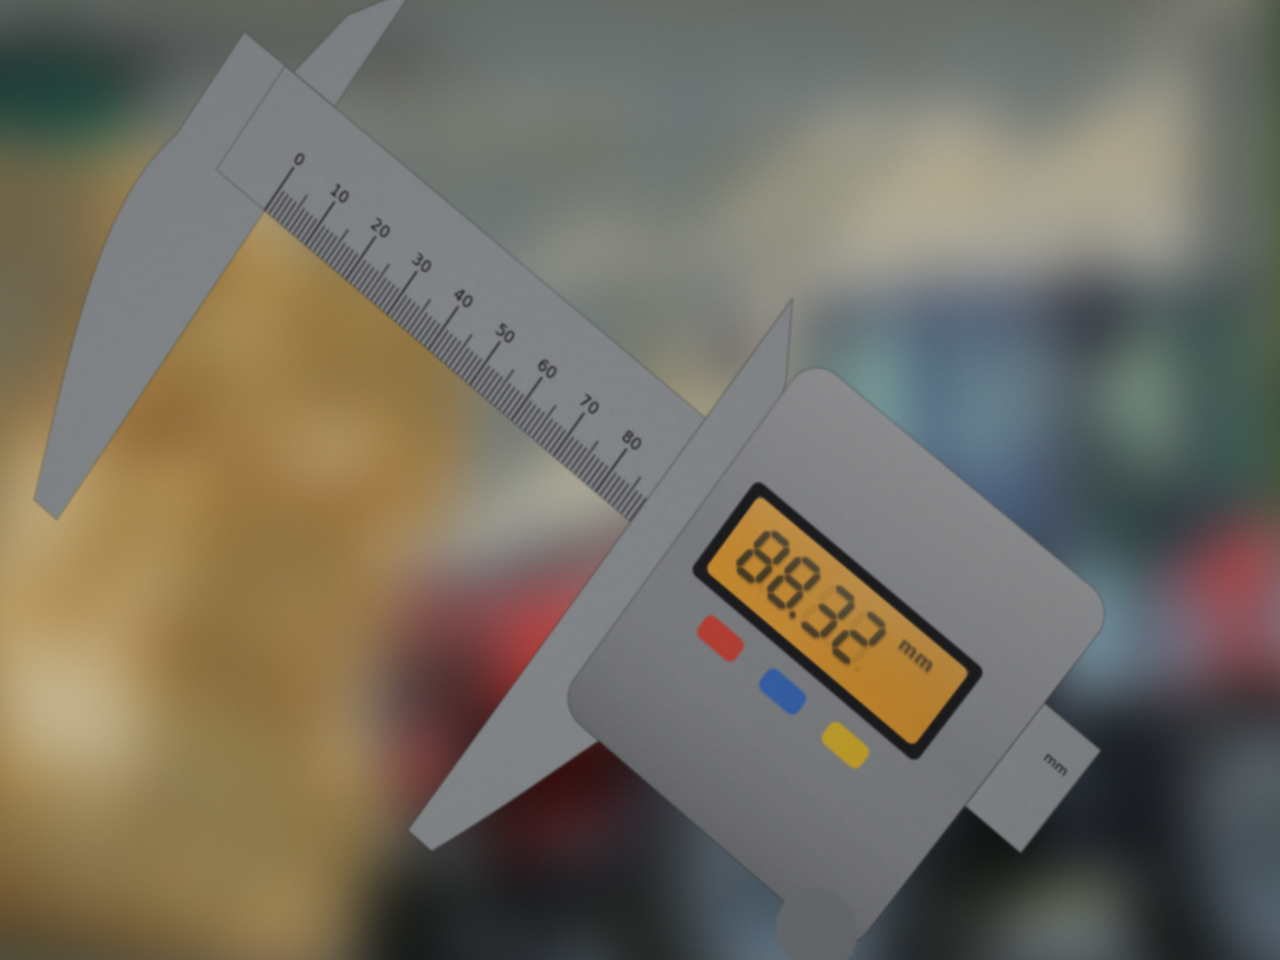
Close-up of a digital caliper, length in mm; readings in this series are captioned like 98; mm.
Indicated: 88.32; mm
